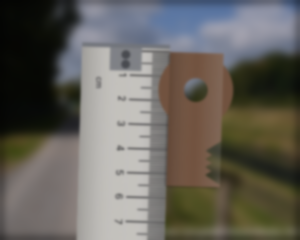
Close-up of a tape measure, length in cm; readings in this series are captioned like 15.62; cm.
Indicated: 5.5; cm
